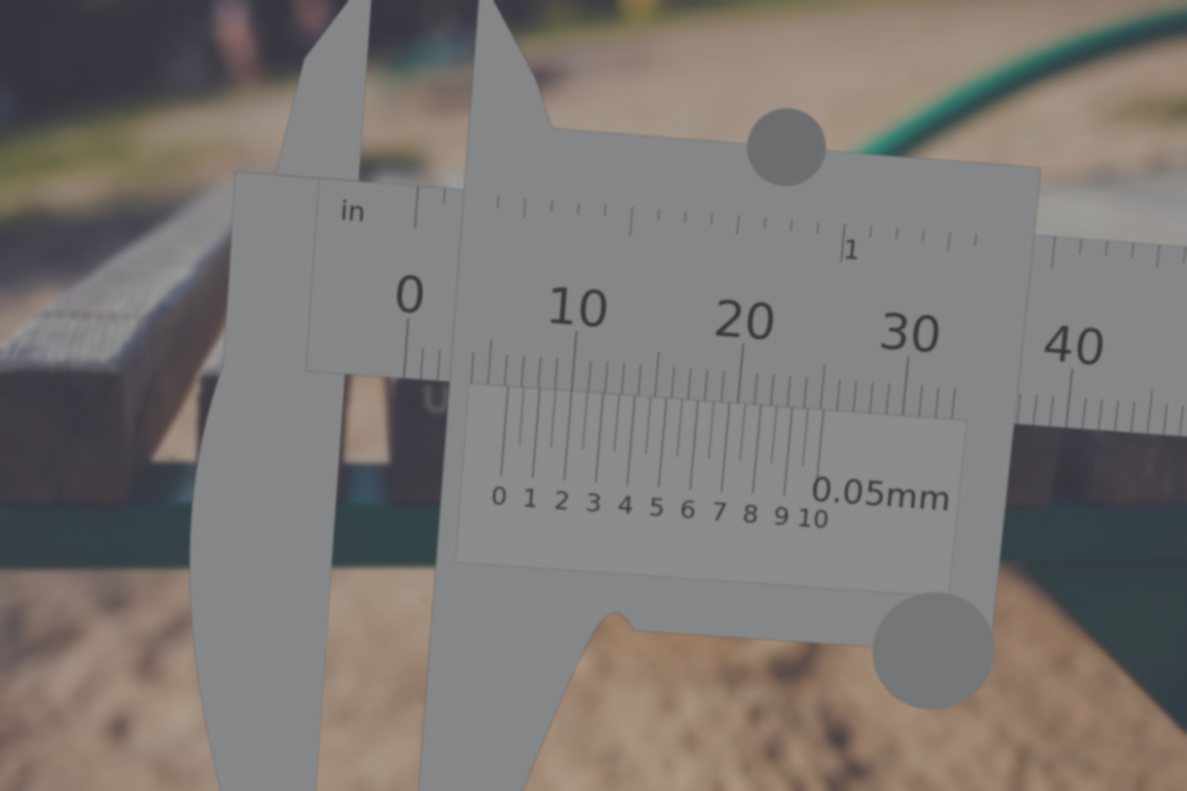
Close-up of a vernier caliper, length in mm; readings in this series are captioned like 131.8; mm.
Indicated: 6.2; mm
